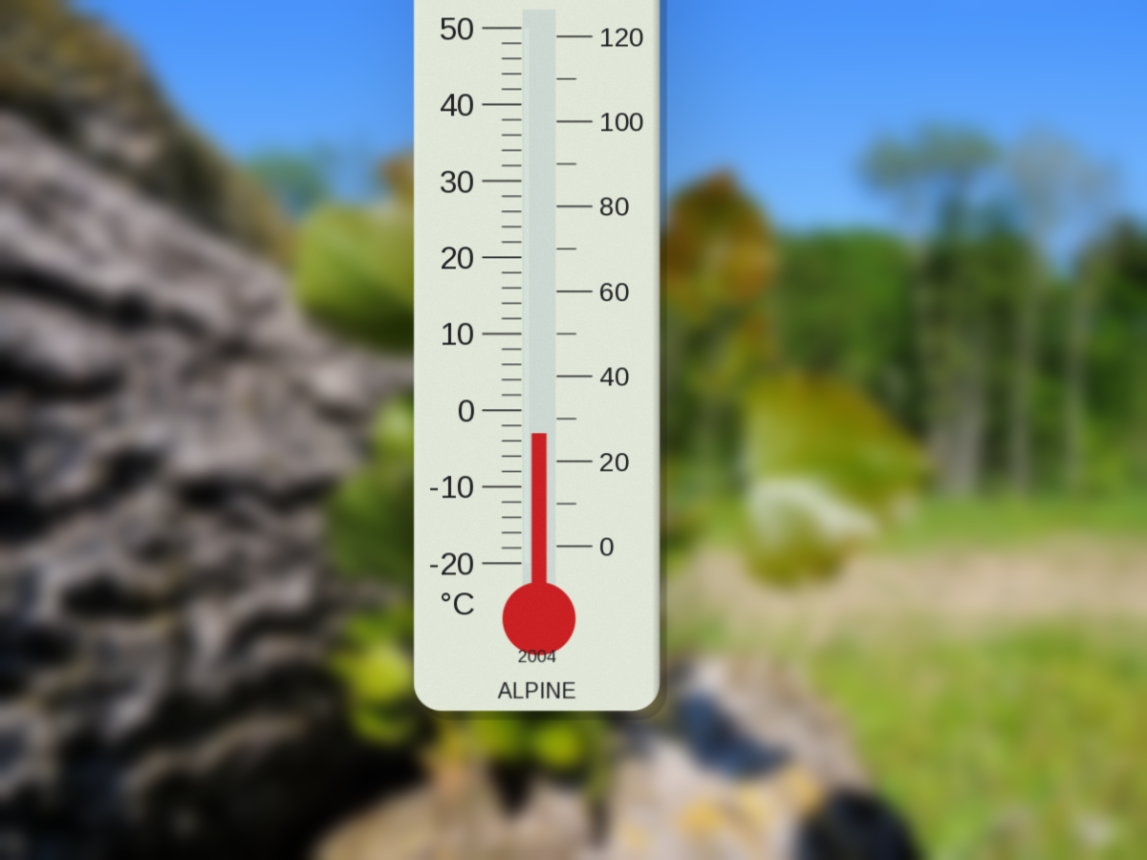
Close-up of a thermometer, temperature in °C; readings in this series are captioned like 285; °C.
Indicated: -3; °C
